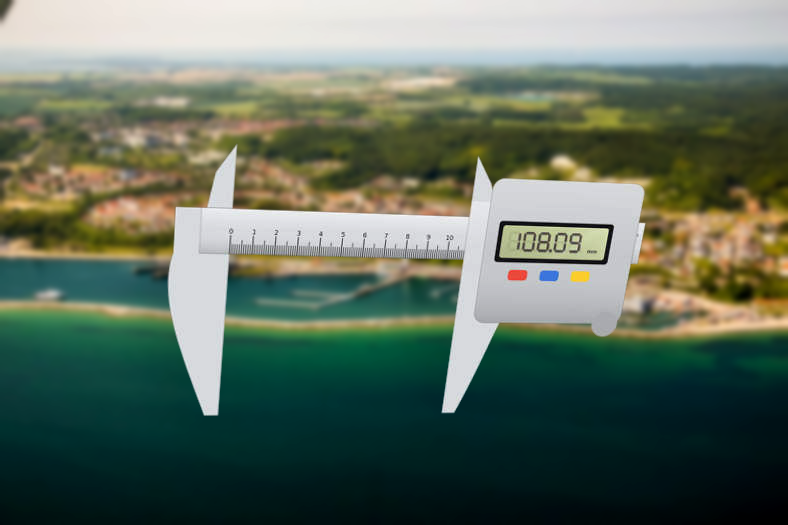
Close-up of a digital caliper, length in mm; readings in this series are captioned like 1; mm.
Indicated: 108.09; mm
